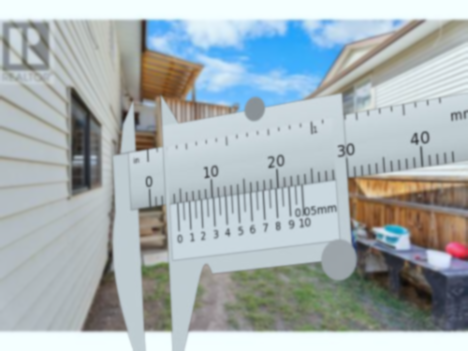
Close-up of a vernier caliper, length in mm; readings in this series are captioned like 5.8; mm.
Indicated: 4.5; mm
